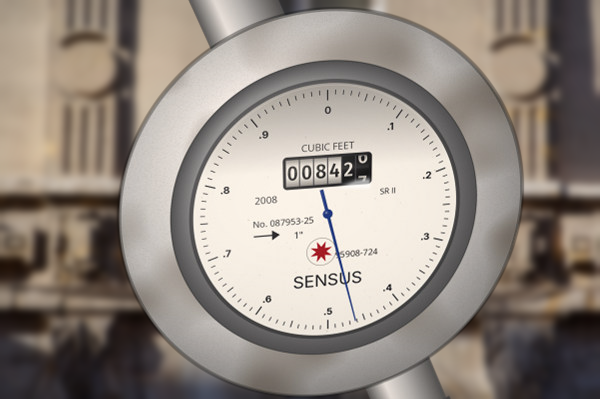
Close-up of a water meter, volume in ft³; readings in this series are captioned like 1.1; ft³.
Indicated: 8426.46; ft³
